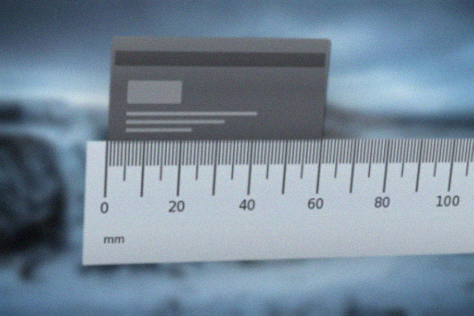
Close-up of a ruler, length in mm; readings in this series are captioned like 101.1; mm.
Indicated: 60; mm
